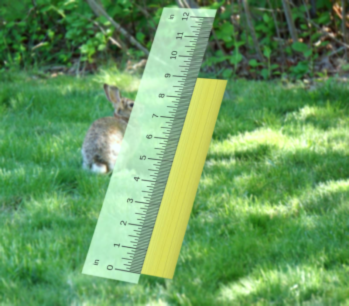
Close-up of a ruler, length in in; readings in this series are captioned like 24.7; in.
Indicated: 9; in
